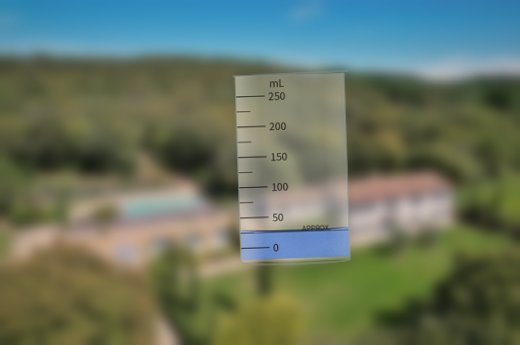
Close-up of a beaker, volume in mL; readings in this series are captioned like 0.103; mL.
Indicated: 25; mL
